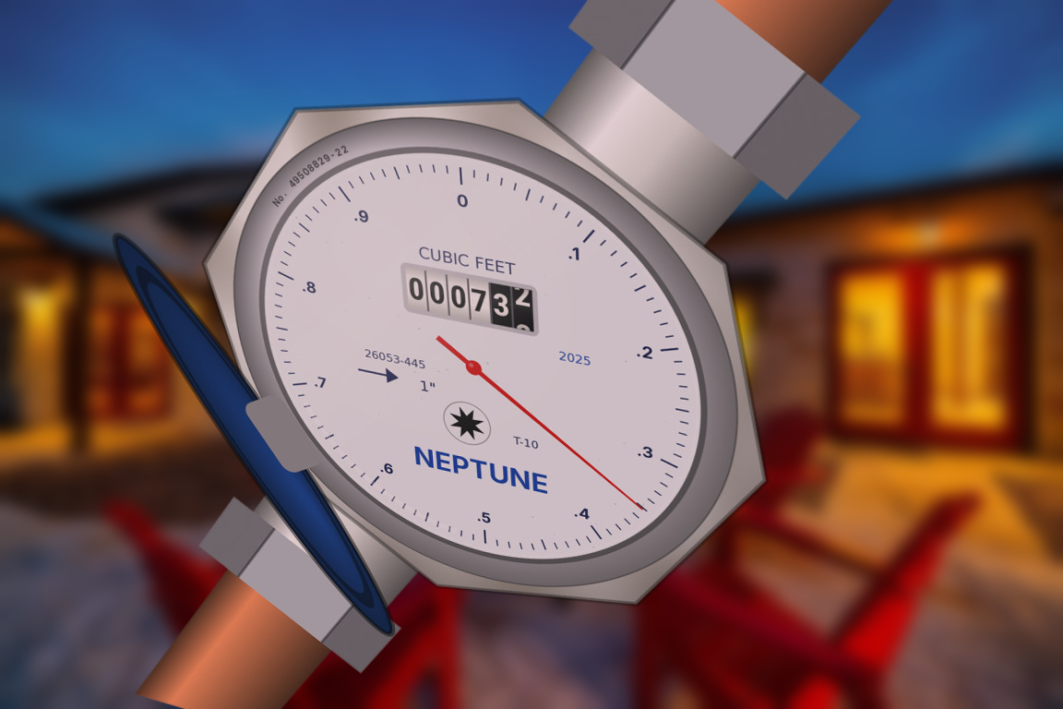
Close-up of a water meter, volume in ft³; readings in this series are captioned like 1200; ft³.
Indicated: 732.35; ft³
